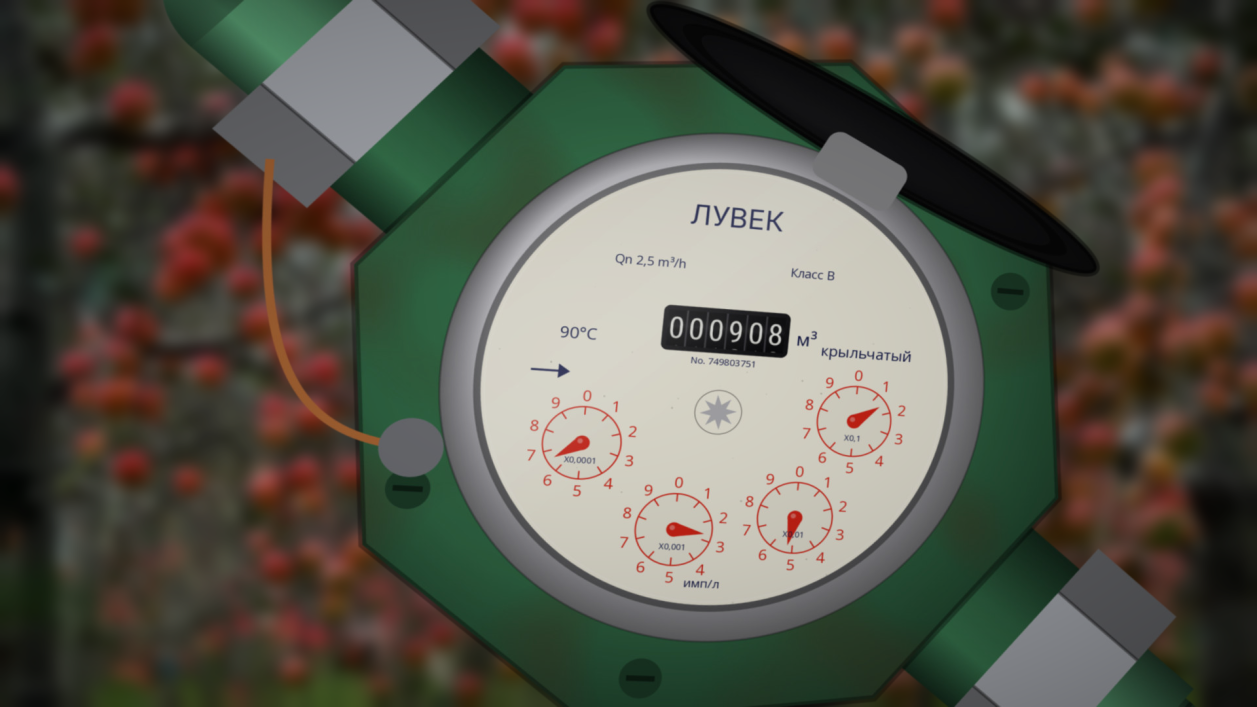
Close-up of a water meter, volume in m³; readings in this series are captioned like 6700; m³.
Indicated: 908.1526; m³
